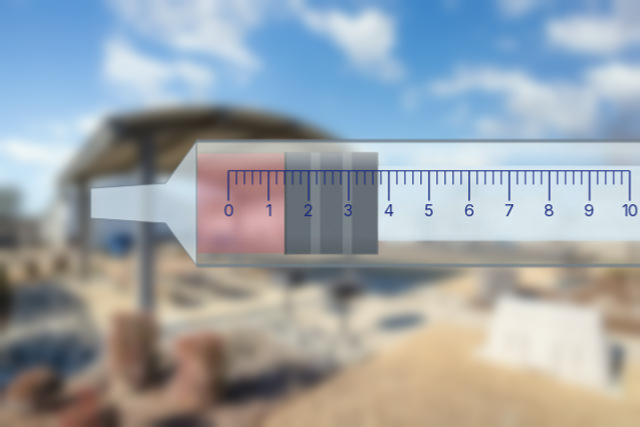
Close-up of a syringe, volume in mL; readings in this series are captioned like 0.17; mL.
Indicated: 1.4; mL
